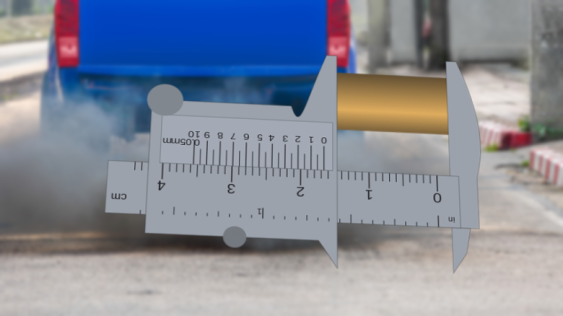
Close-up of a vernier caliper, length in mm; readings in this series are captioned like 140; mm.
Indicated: 16.6; mm
